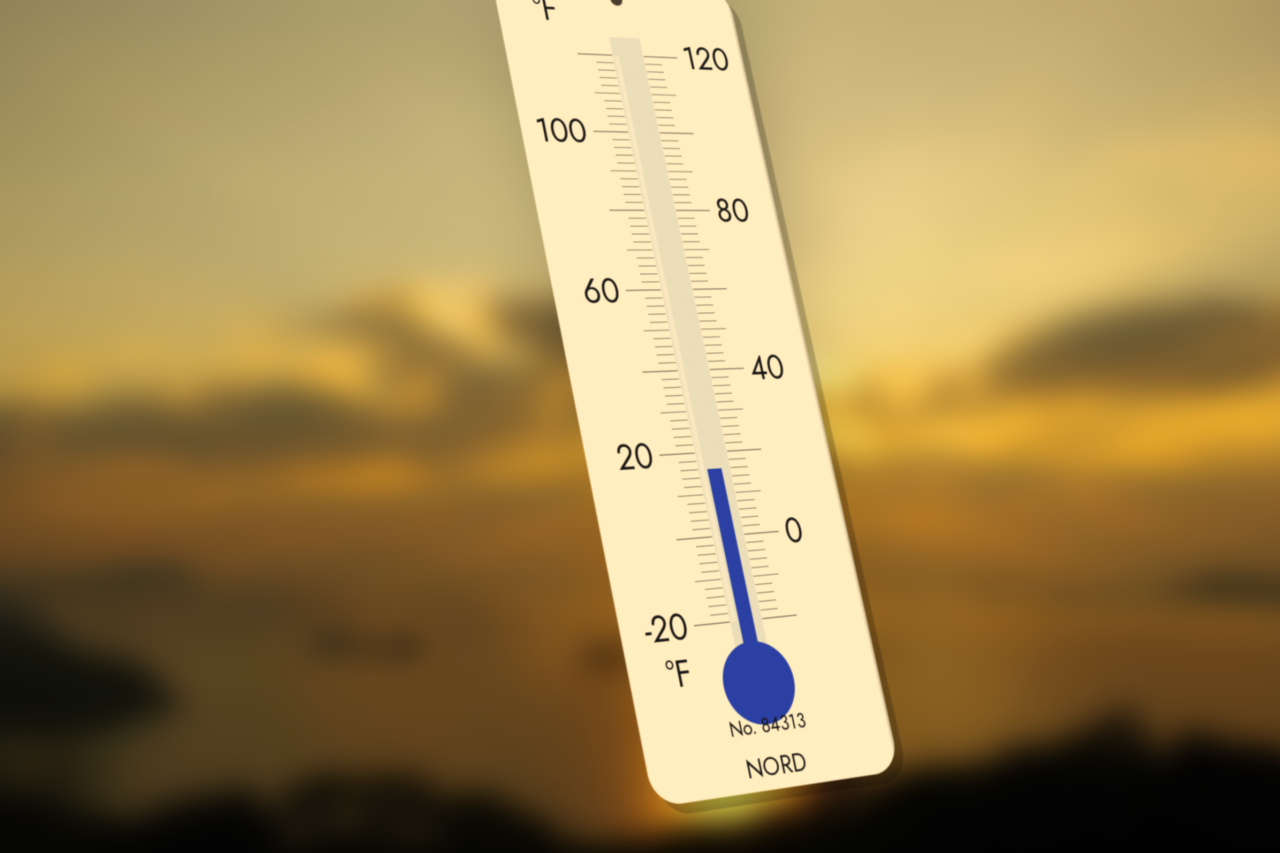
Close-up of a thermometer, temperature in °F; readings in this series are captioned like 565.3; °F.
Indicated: 16; °F
